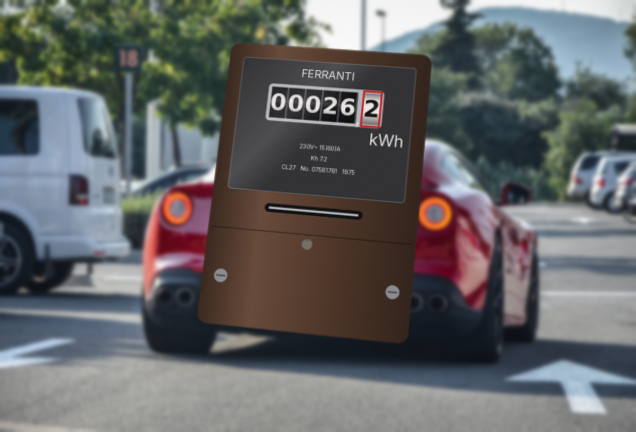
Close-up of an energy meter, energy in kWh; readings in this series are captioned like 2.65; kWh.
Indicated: 26.2; kWh
